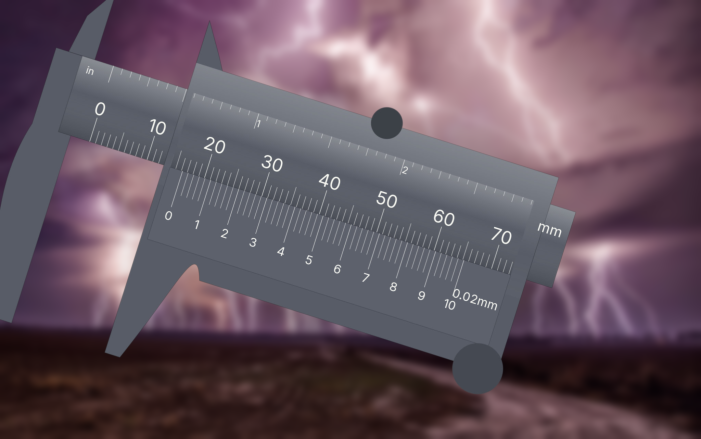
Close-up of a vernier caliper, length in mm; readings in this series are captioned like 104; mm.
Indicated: 16.2; mm
